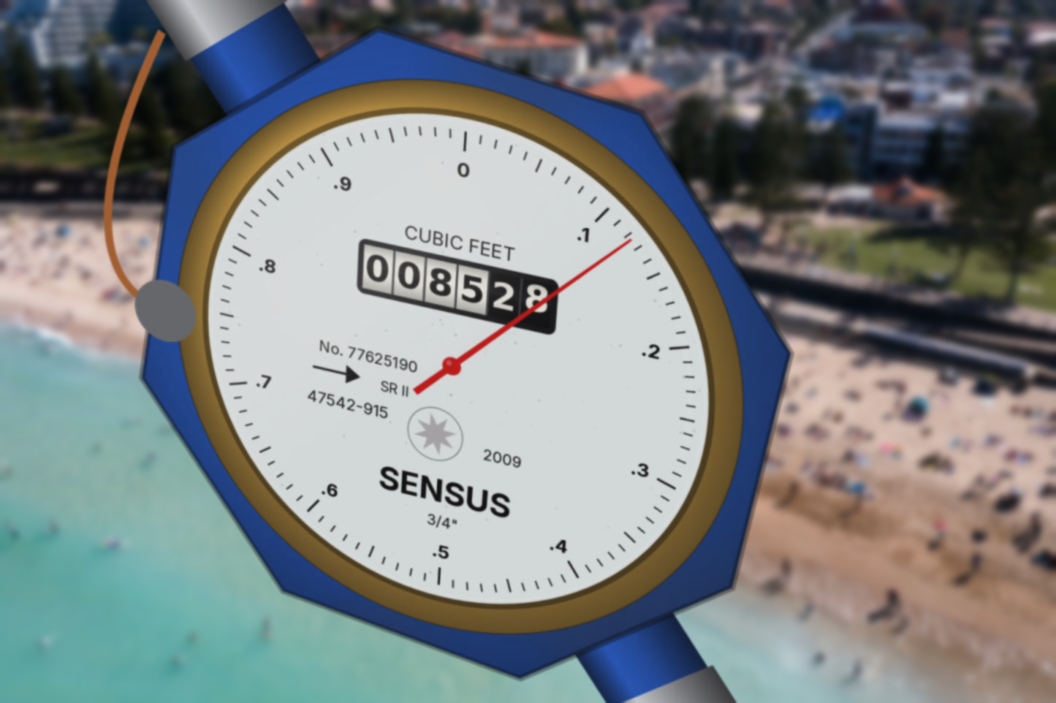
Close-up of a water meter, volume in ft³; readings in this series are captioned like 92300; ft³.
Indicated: 8528.12; ft³
